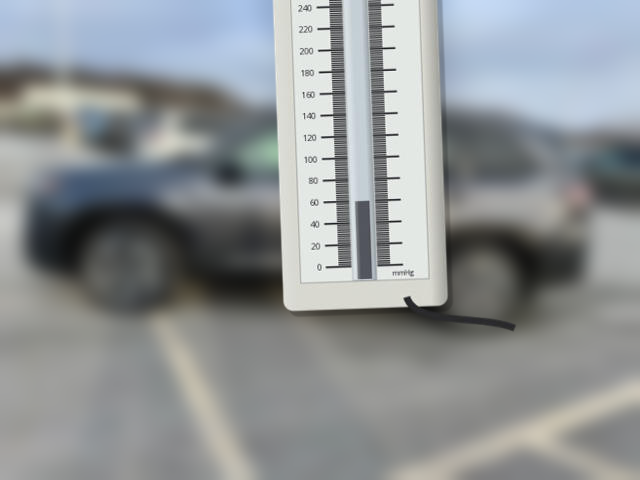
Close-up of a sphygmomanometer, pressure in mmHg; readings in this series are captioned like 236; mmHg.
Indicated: 60; mmHg
